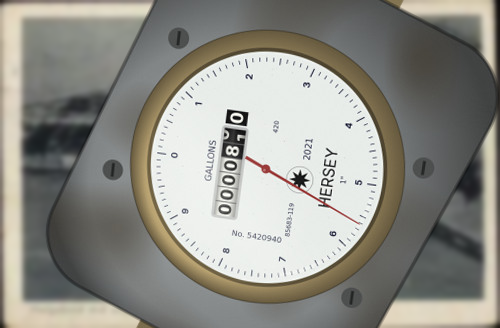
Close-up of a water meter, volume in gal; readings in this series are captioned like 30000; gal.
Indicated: 805.6; gal
